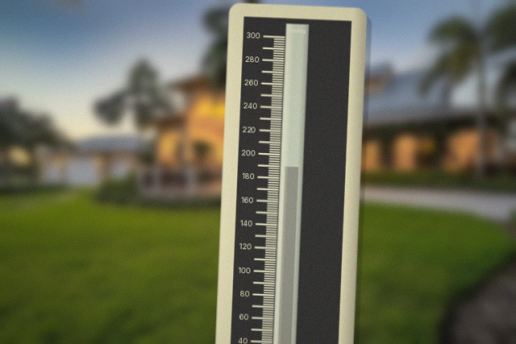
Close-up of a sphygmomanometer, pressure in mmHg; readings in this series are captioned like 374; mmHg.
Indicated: 190; mmHg
